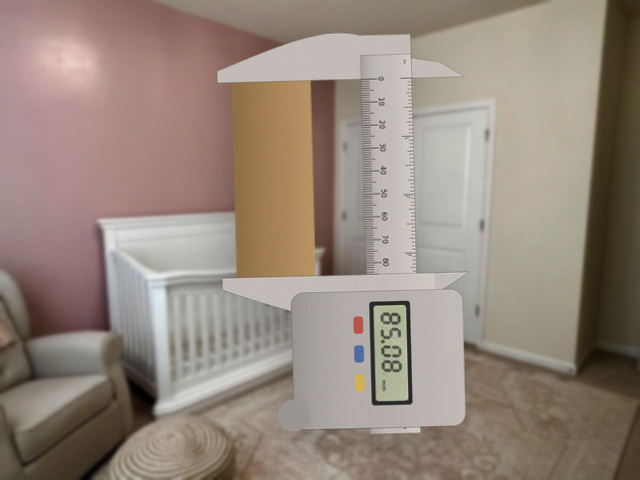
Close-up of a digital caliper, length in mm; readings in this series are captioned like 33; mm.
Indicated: 85.08; mm
